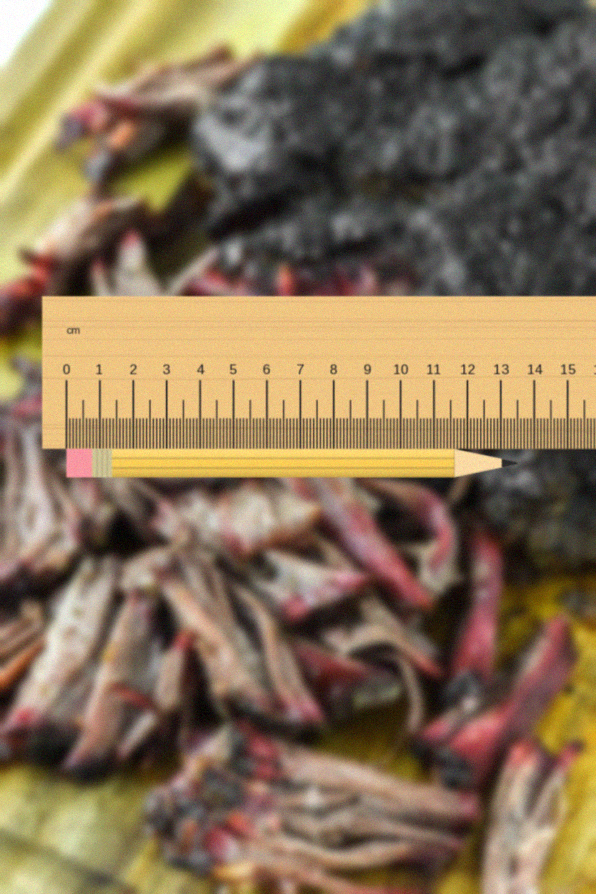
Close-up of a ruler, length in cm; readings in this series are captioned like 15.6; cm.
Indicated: 13.5; cm
